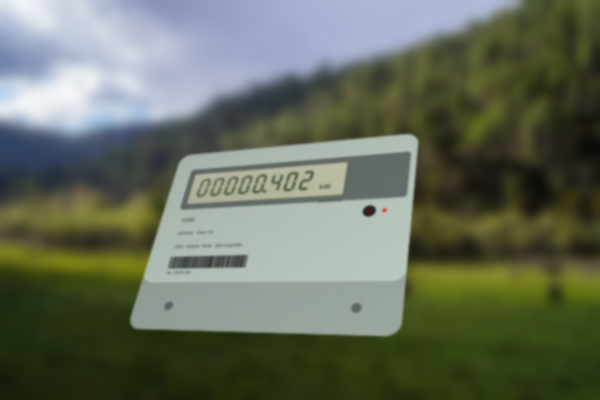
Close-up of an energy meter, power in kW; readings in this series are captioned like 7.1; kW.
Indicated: 0.402; kW
